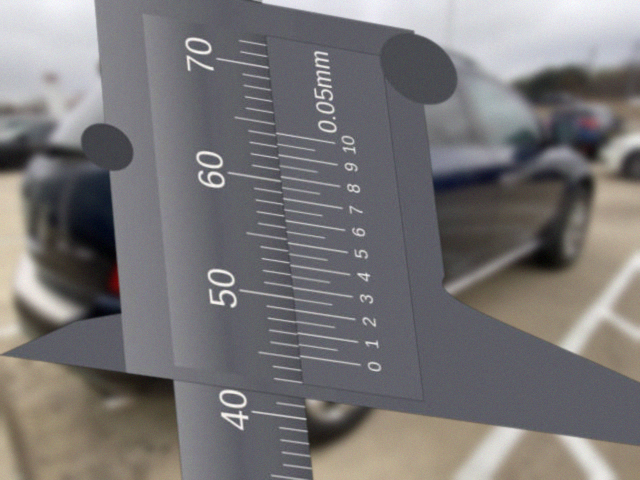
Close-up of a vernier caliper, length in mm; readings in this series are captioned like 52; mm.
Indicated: 45.2; mm
